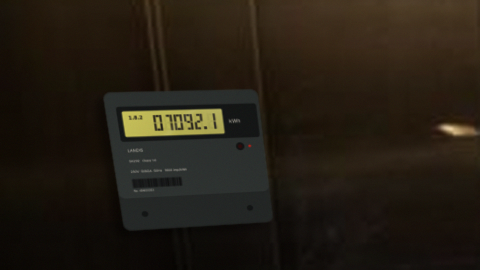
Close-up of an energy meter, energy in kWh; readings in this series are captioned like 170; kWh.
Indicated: 7092.1; kWh
